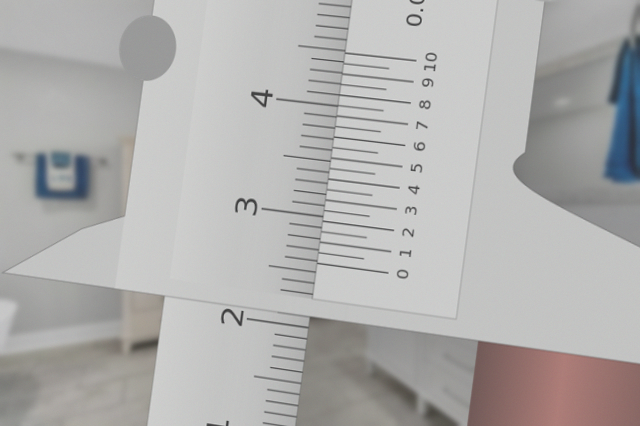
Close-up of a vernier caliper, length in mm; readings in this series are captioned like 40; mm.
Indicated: 25.8; mm
